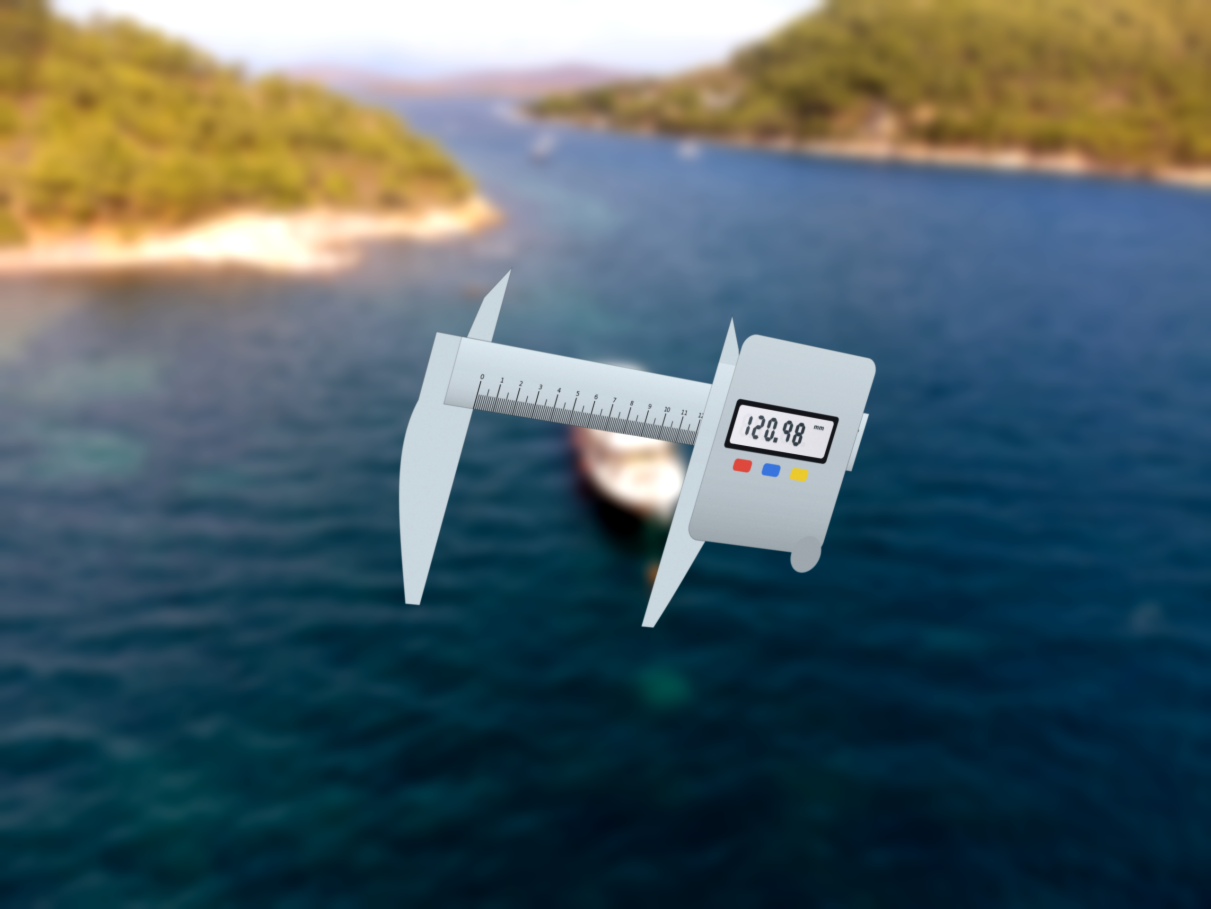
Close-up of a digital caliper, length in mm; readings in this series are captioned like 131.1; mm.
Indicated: 120.98; mm
